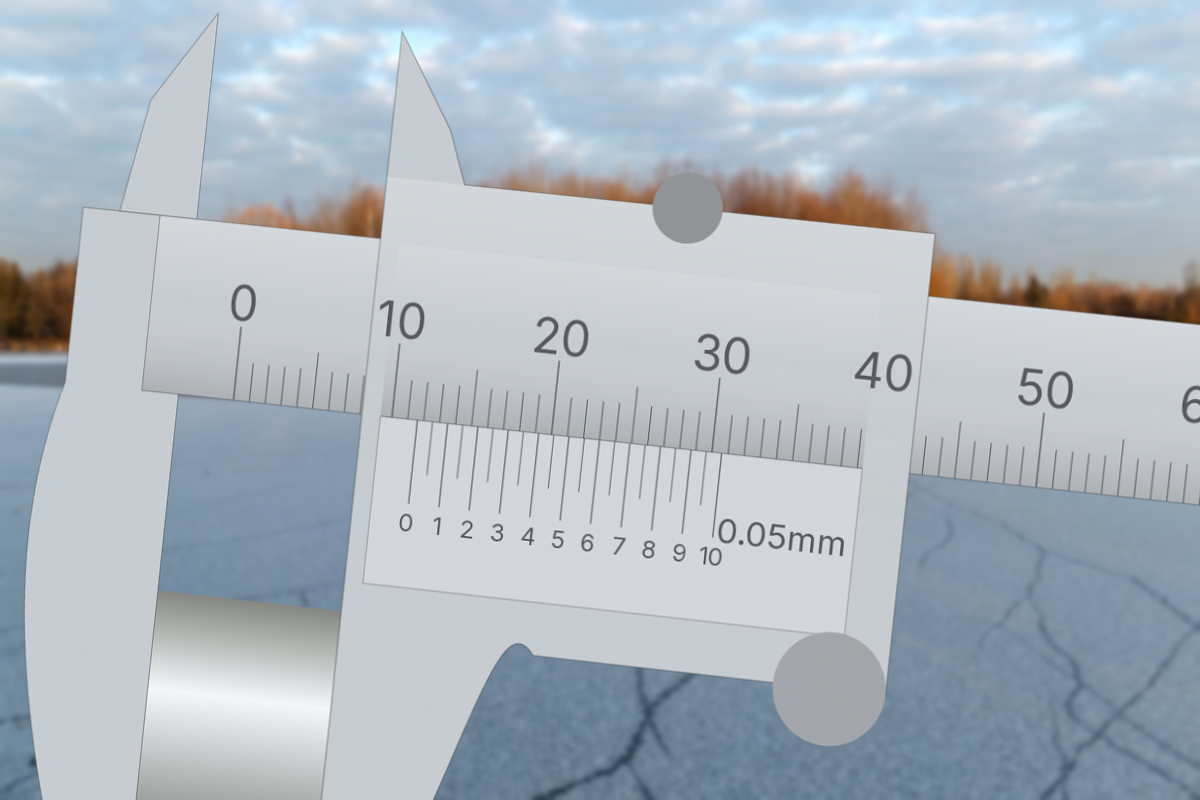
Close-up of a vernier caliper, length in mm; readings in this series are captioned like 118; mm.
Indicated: 11.6; mm
